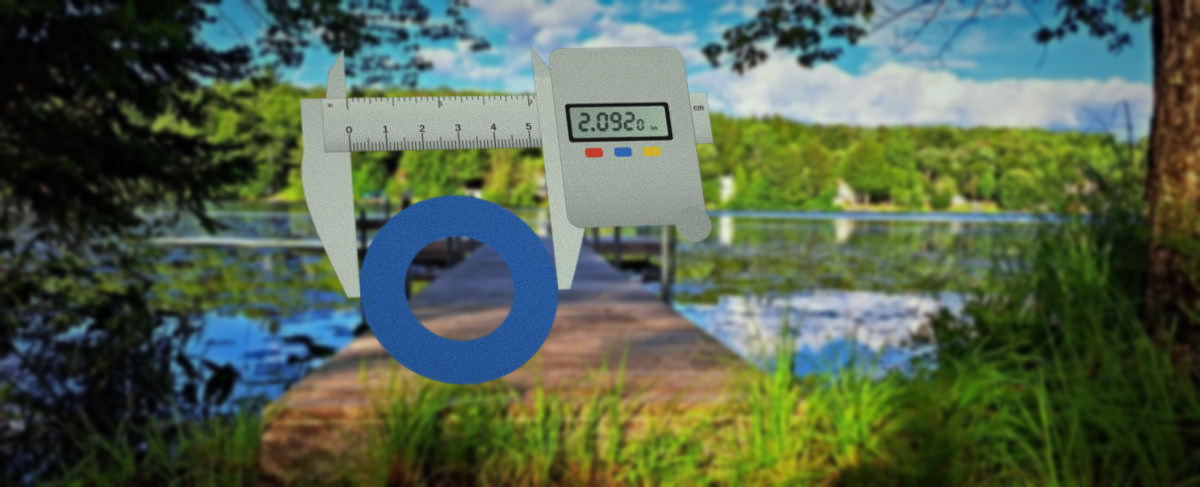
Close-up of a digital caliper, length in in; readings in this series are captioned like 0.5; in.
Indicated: 2.0920; in
